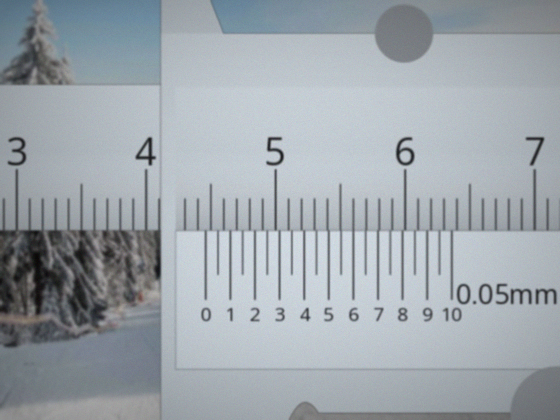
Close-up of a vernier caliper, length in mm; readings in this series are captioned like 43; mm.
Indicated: 44.6; mm
